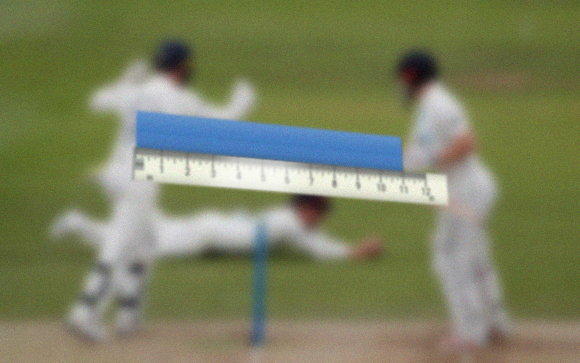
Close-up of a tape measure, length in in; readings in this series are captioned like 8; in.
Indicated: 11; in
